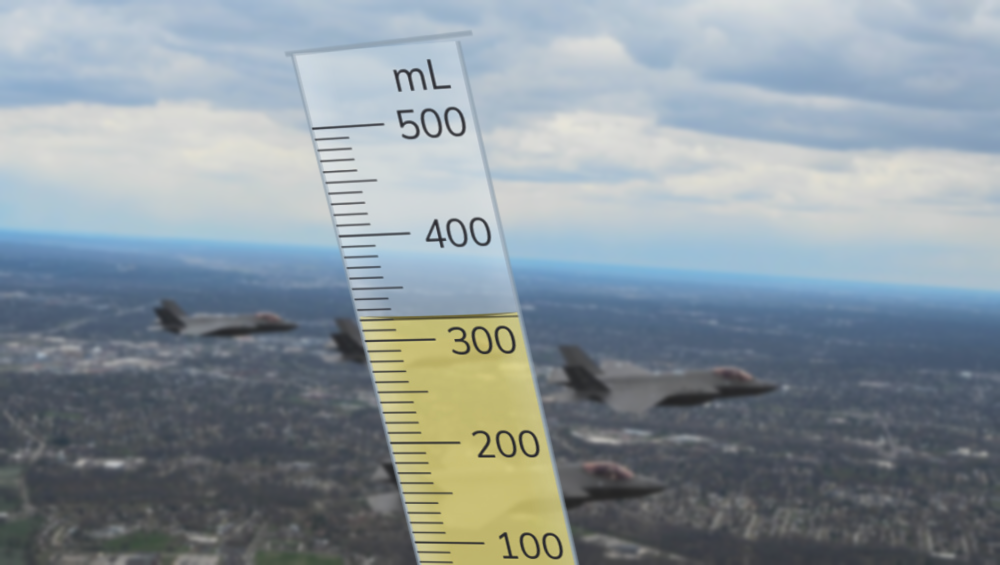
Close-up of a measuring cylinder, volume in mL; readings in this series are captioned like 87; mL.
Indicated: 320; mL
